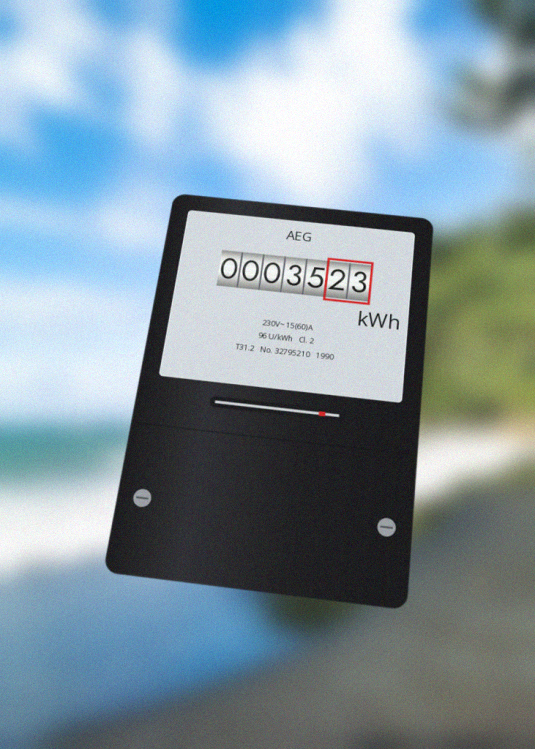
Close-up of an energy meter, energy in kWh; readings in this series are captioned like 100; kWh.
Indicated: 35.23; kWh
